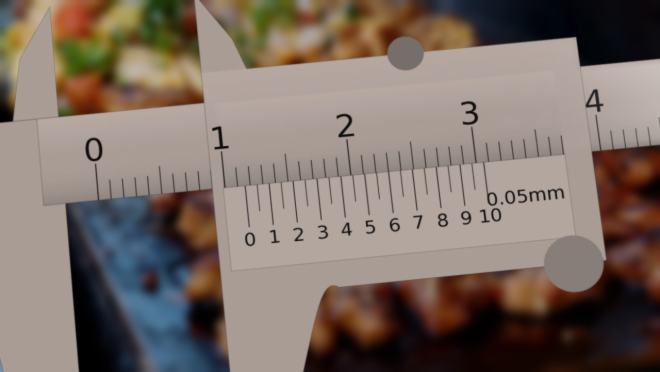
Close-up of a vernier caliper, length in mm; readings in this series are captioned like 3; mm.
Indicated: 11.6; mm
